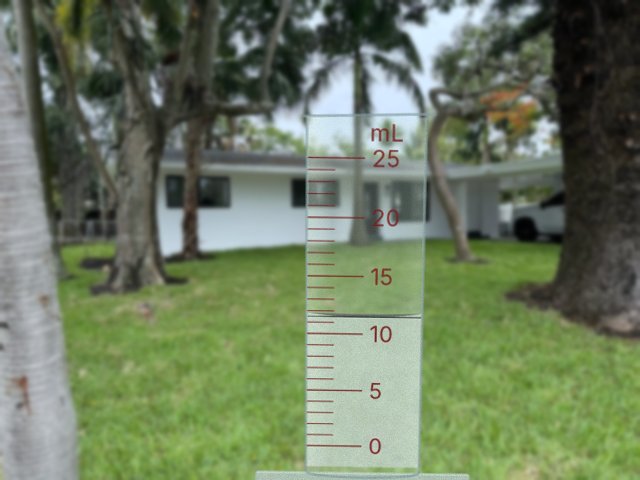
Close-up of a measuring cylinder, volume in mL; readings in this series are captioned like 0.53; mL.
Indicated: 11.5; mL
